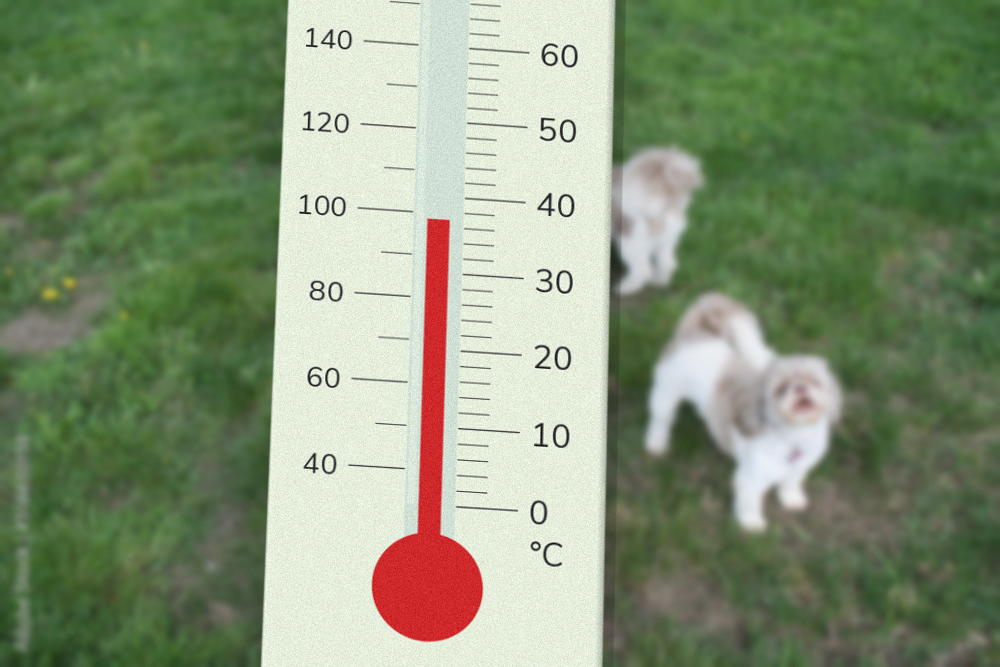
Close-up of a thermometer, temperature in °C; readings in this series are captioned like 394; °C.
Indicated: 37; °C
